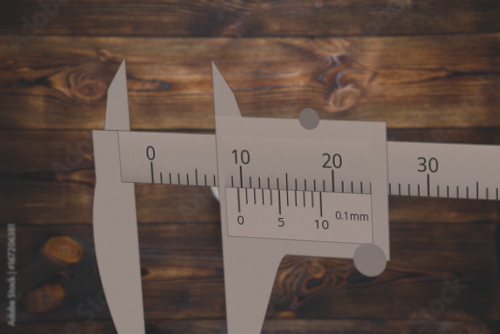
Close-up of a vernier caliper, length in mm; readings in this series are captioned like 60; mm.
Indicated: 9.6; mm
